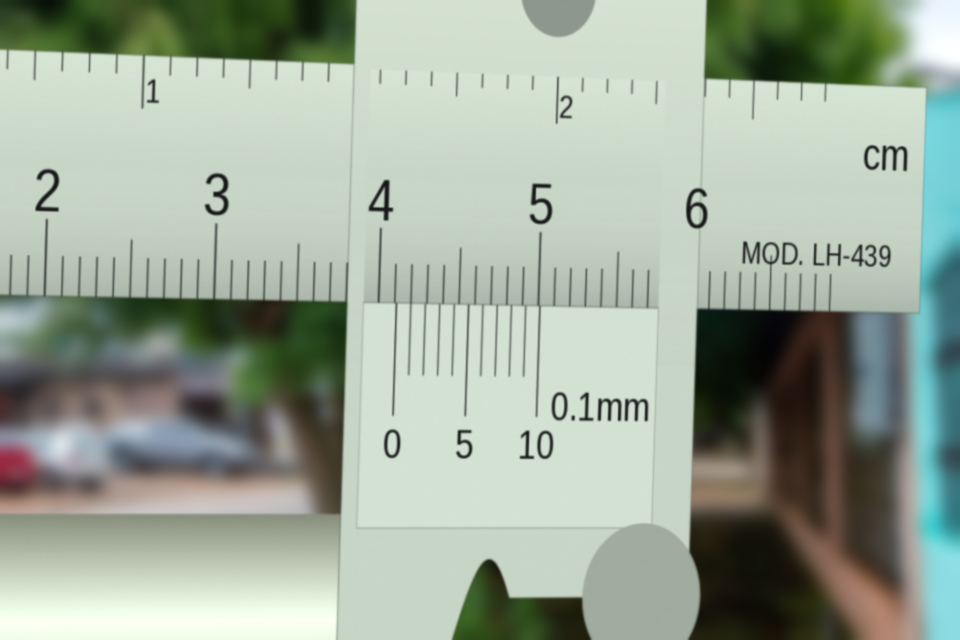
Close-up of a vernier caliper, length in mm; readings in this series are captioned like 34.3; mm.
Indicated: 41.1; mm
